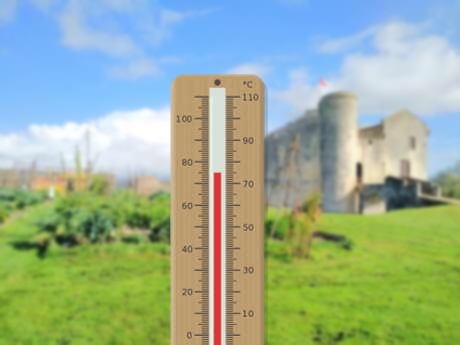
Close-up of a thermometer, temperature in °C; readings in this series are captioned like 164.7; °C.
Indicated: 75; °C
